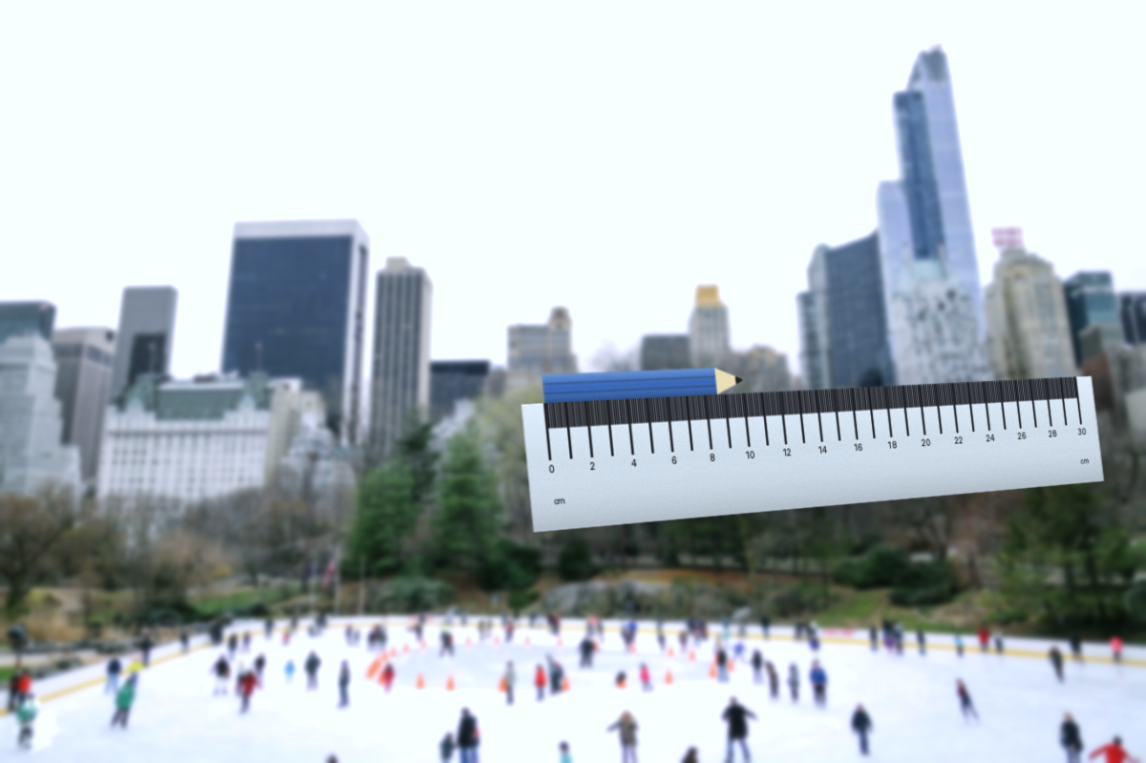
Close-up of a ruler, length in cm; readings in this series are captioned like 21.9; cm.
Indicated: 10; cm
